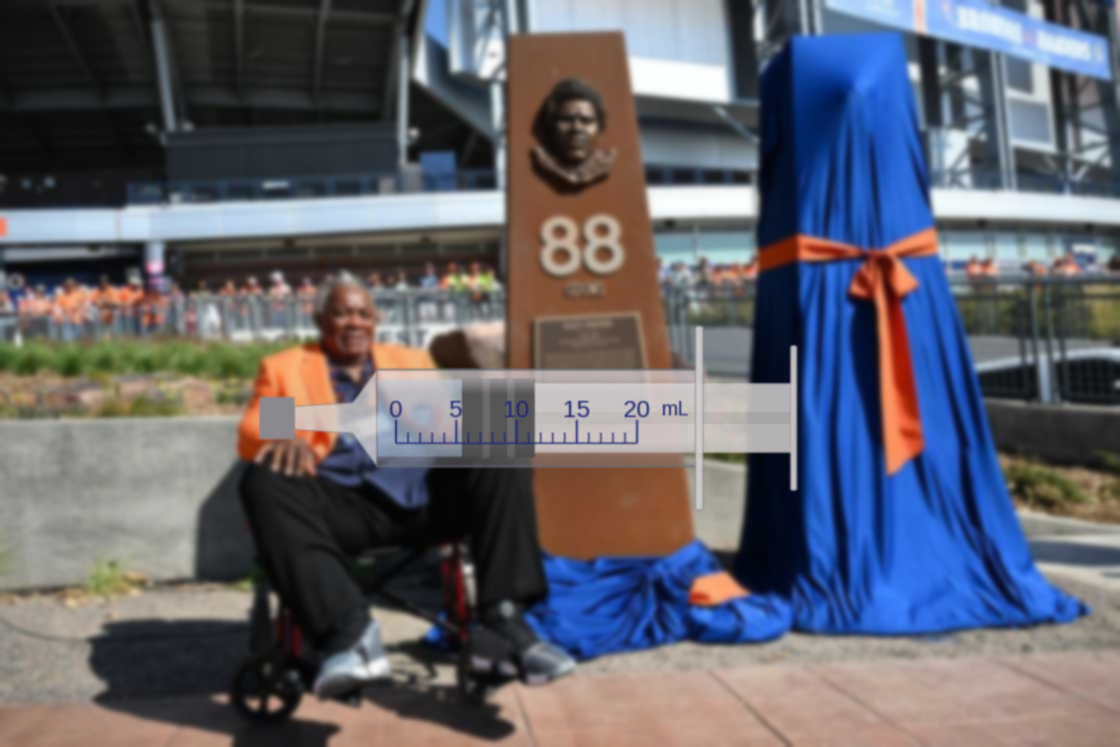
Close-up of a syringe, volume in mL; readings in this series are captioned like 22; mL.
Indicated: 5.5; mL
